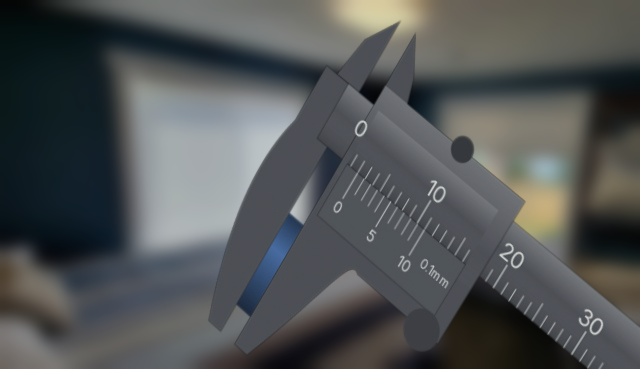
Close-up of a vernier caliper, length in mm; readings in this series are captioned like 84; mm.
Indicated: 2.0; mm
